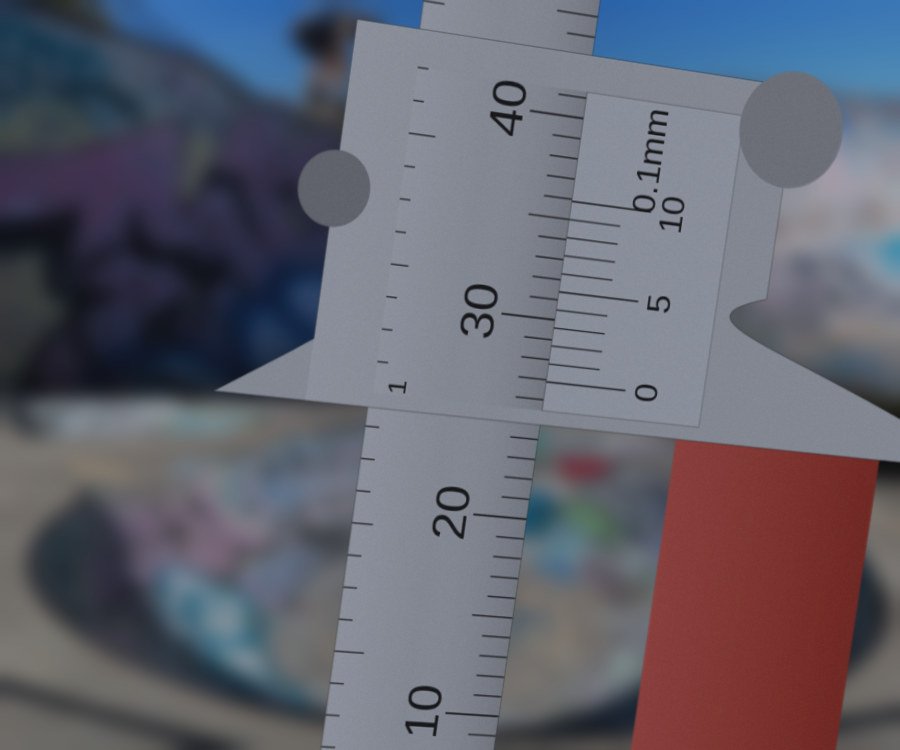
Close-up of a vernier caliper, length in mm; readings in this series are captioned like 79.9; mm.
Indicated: 26.9; mm
